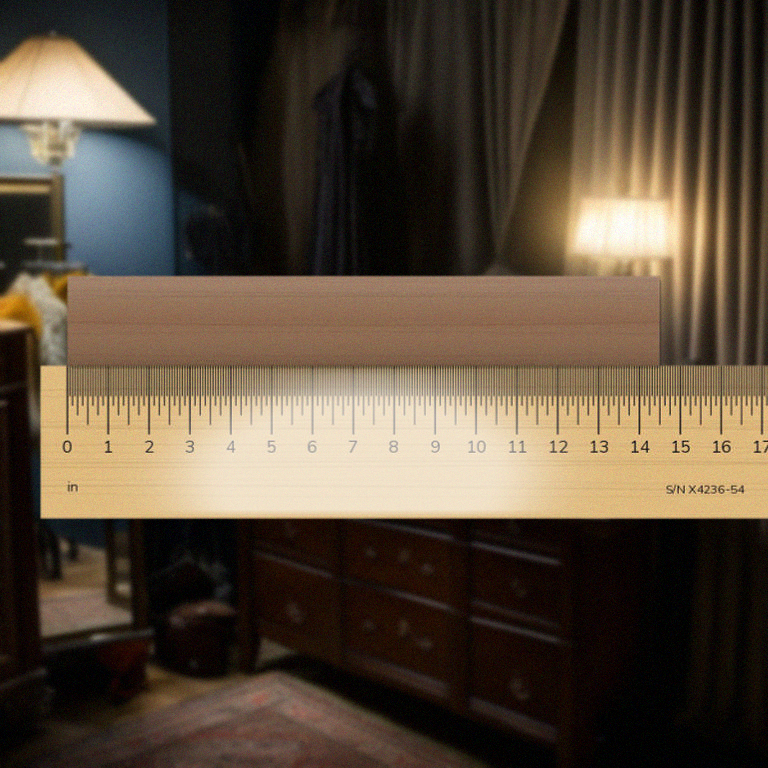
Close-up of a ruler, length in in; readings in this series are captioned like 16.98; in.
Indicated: 14.5; in
